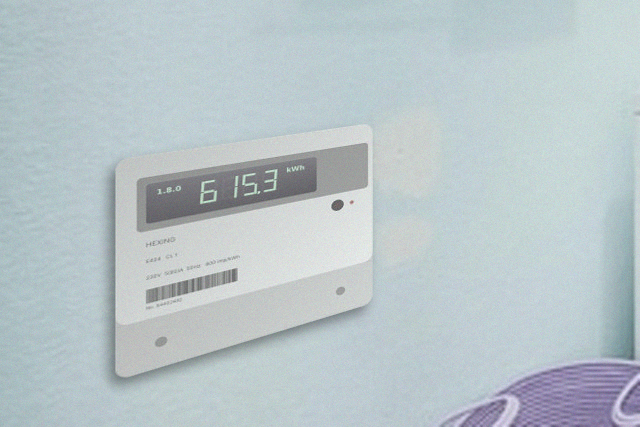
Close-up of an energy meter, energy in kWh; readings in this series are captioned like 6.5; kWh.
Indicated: 615.3; kWh
